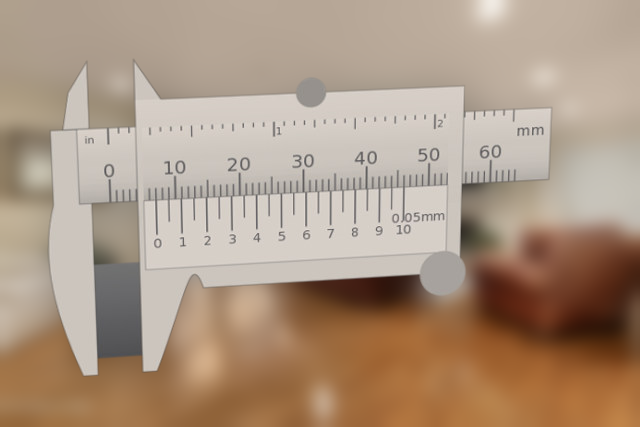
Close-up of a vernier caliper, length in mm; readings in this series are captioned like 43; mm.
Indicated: 7.0; mm
